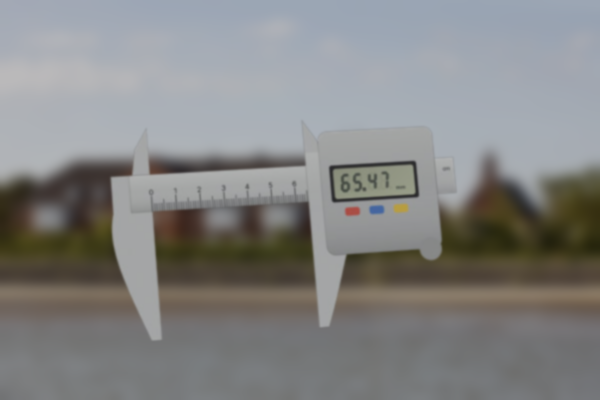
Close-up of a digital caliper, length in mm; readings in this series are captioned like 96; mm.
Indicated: 65.47; mm
